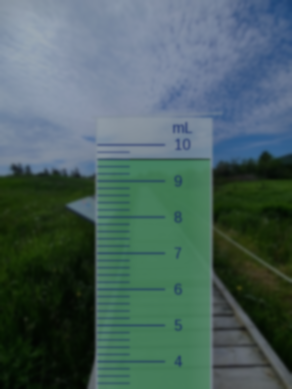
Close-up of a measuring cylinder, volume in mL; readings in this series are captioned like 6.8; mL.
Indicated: 9.6; mL
